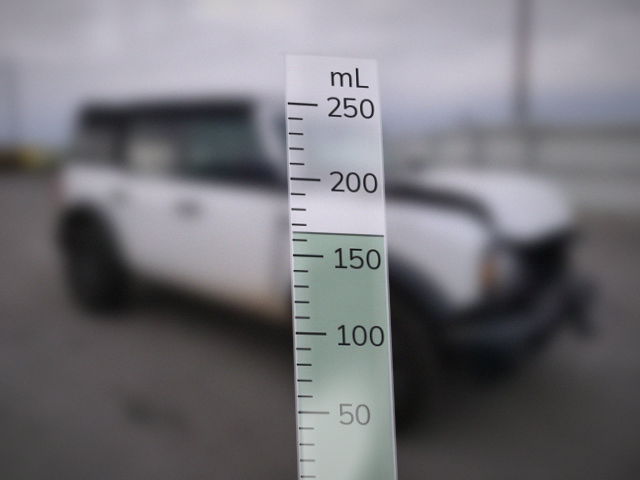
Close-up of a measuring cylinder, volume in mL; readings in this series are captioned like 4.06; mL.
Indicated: 165; mL
